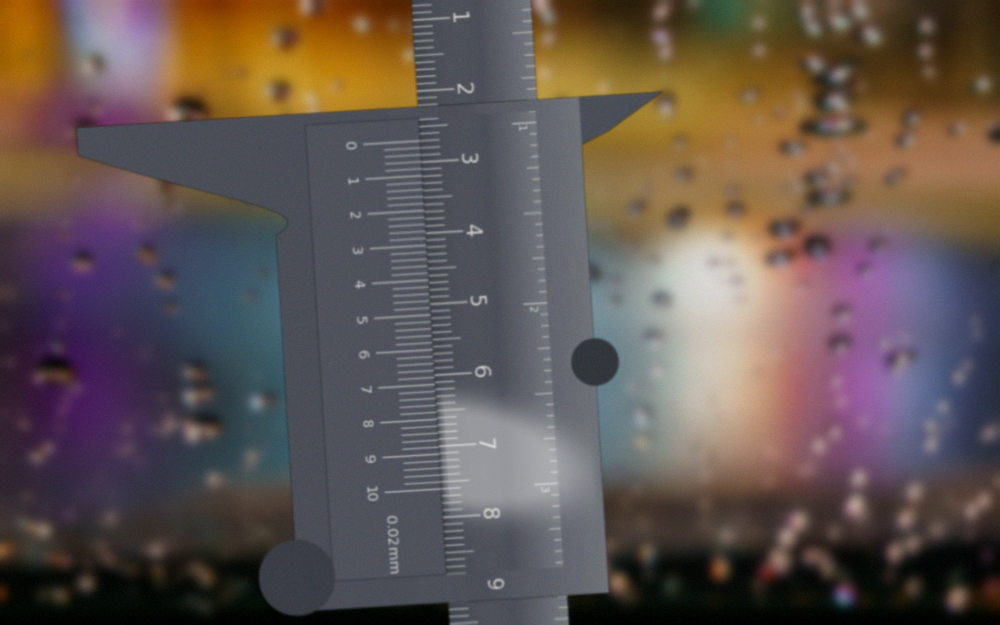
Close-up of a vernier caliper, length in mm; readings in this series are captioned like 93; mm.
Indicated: 27.0; mm
